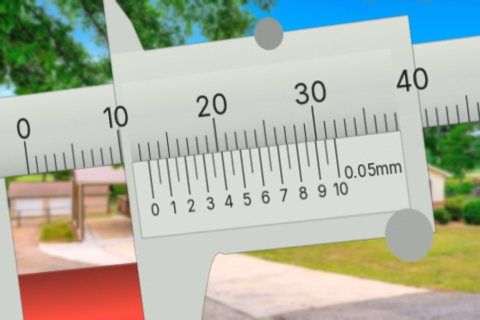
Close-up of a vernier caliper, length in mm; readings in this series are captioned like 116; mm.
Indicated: 12.8; mm
